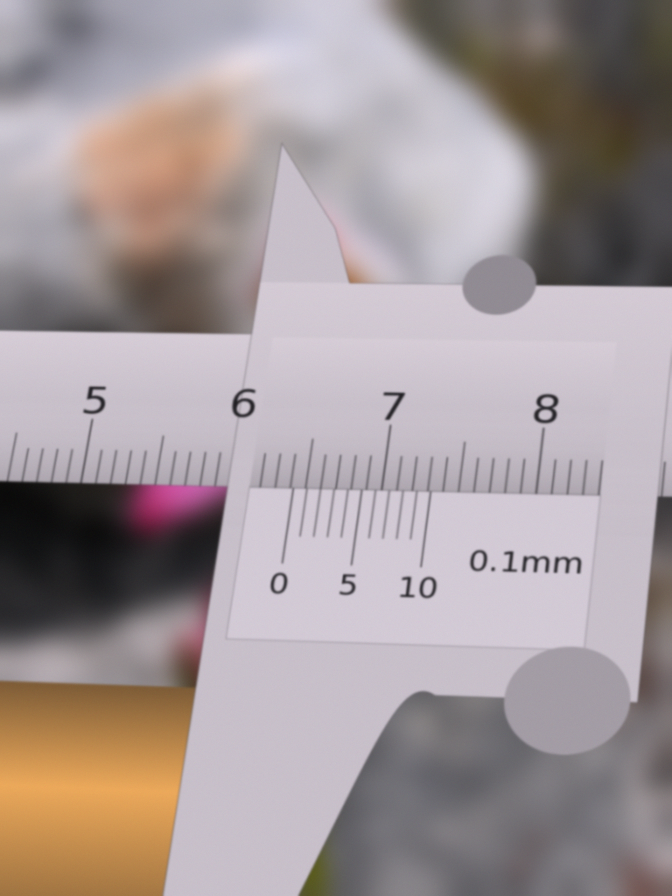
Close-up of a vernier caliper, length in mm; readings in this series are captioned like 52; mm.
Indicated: 64.2; mm
